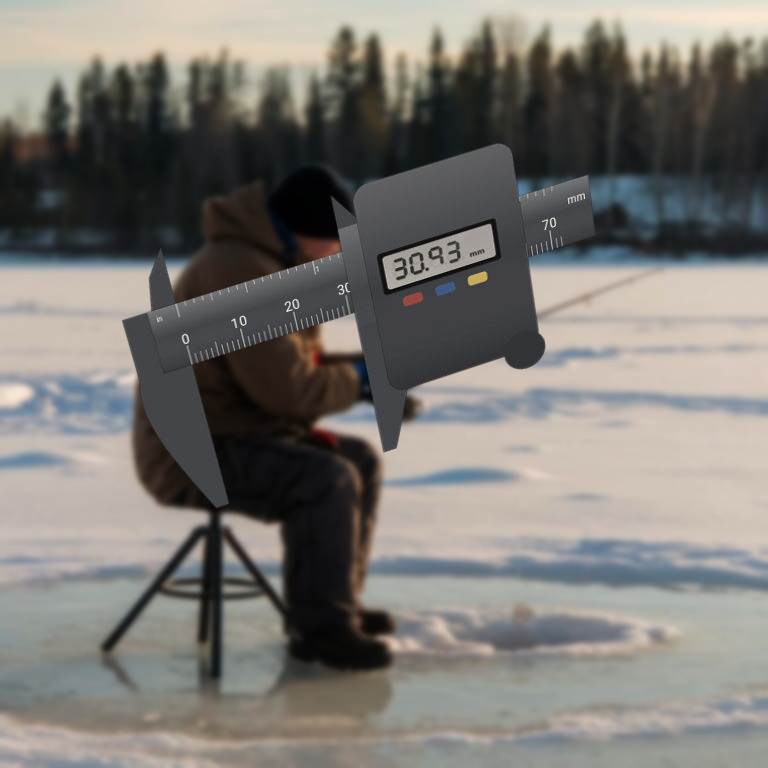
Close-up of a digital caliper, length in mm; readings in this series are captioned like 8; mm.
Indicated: 30.93; mm
